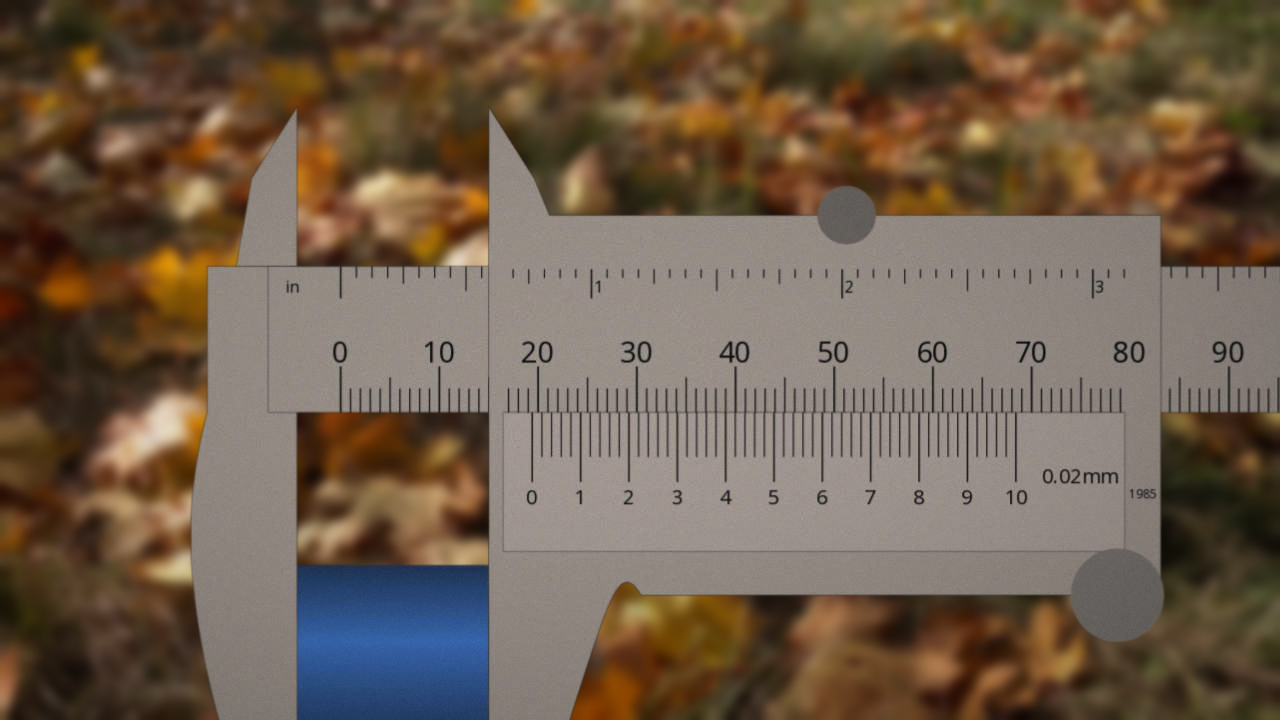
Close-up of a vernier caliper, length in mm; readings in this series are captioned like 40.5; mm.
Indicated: 19.4; mm
